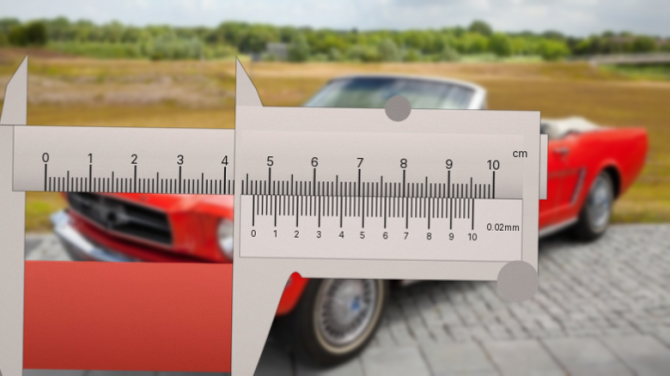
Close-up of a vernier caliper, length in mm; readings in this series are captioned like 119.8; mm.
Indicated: 46.5; mm
